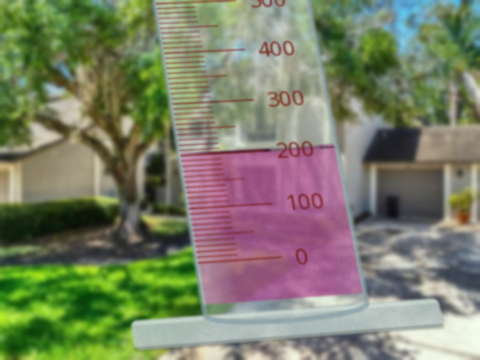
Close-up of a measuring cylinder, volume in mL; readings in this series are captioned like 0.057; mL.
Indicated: 200; mL
